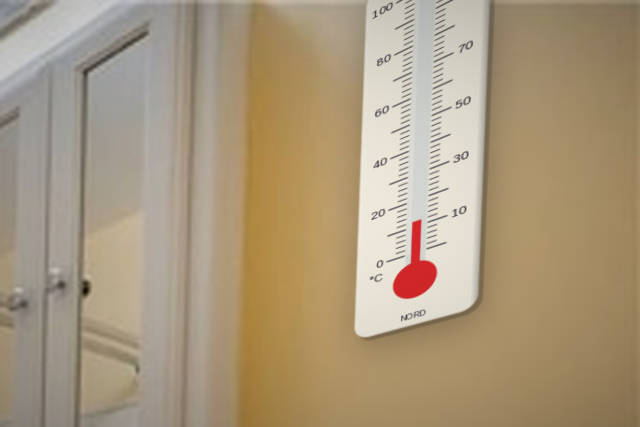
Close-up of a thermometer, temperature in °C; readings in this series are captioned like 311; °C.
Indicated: 12; °C
